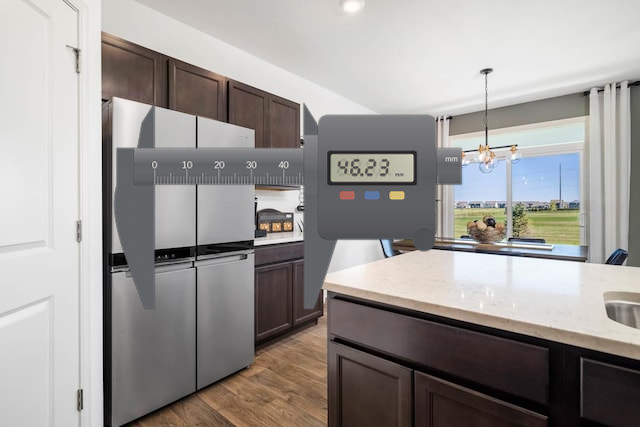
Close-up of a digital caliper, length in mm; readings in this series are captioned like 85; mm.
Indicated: 46.23; mm
